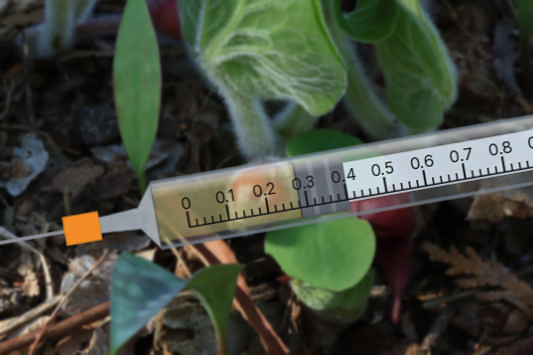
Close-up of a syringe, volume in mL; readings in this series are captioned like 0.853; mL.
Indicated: 0.28; mL
